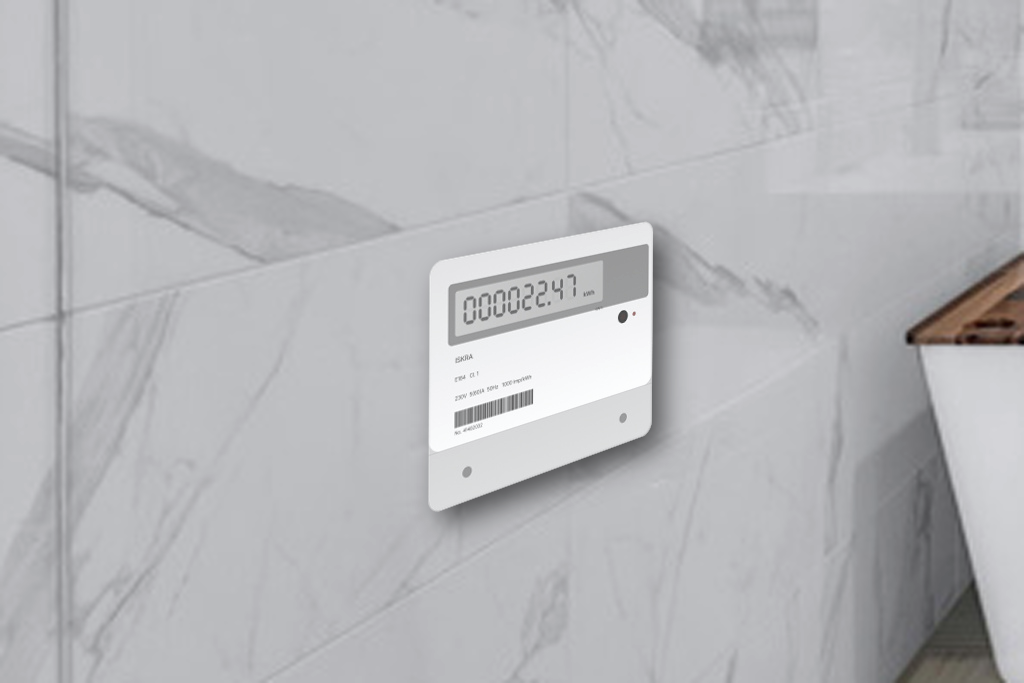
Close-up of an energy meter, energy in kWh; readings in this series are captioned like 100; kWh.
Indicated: 22.47; kWh
